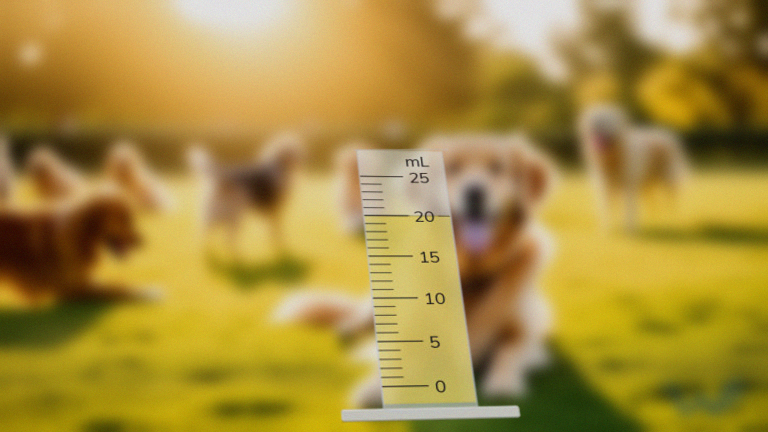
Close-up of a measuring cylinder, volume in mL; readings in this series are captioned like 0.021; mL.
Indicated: 20; mL
